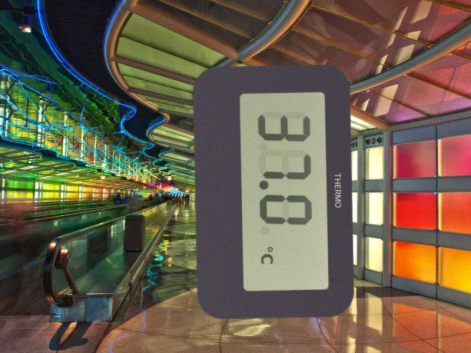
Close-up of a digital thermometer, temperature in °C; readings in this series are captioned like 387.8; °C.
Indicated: 37.0; °C
